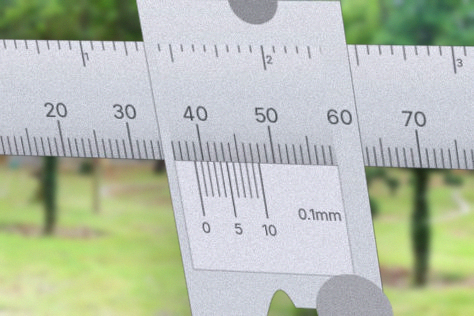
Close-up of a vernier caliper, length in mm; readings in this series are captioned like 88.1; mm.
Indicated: 38.8; mm
